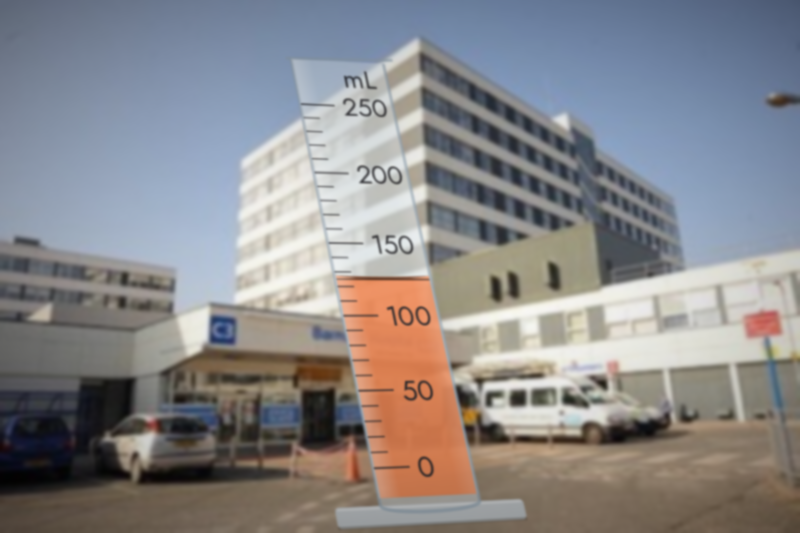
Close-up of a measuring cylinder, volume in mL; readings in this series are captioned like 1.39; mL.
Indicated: 125; mL
